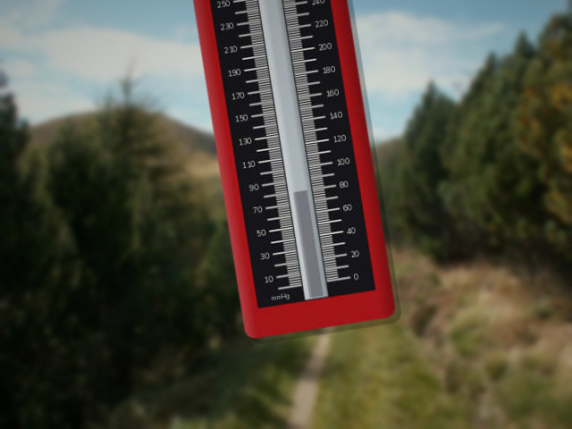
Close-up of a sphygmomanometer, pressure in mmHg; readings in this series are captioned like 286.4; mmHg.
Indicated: 80; mmHg
